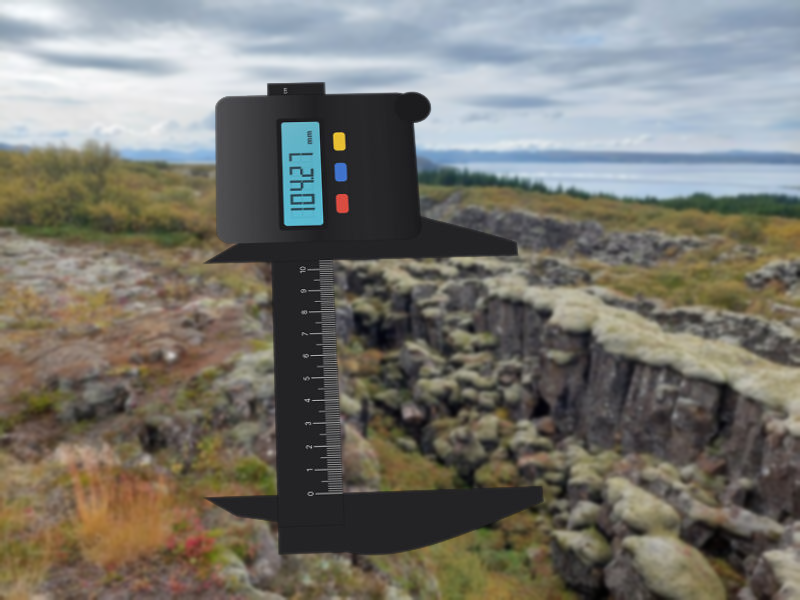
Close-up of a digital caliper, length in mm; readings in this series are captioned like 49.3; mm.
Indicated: 104.27; mm
